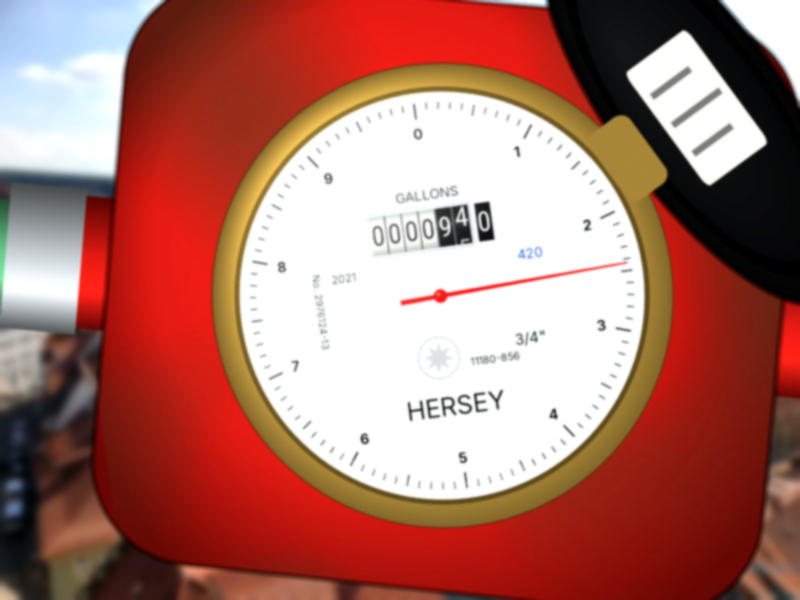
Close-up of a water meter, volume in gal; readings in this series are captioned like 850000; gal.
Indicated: 942.4; gal
